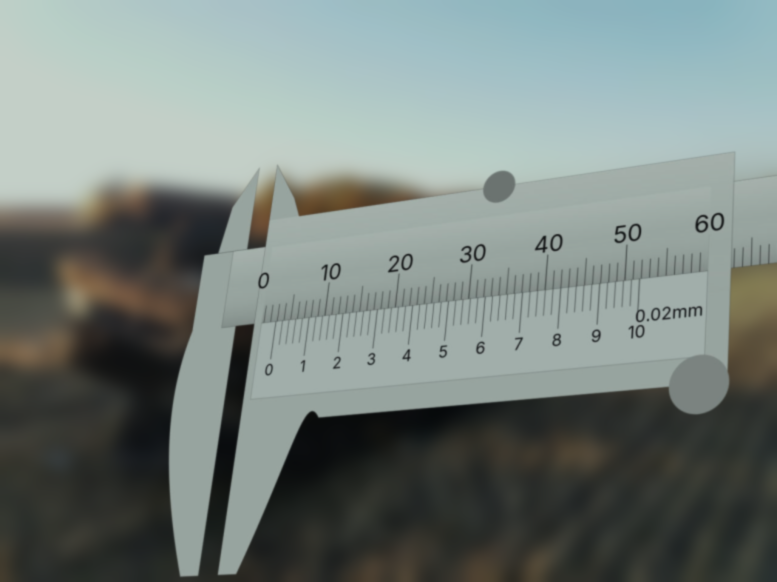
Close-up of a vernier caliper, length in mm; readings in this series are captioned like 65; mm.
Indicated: 2.8; mm
